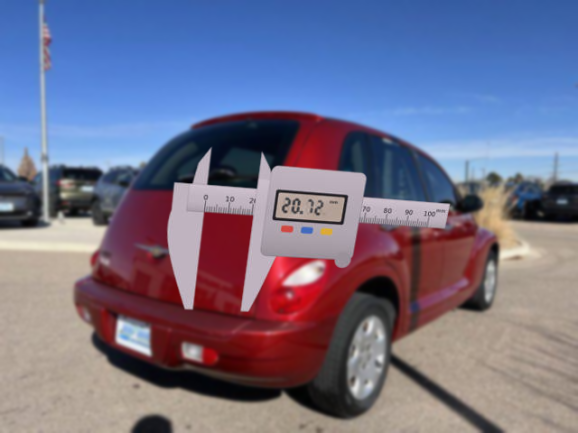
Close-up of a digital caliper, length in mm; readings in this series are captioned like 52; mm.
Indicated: 20.72; mm
